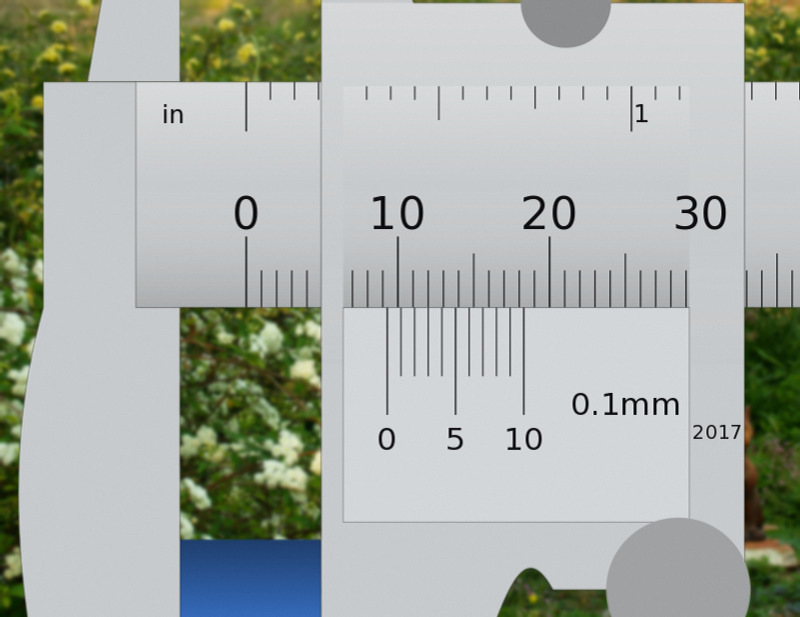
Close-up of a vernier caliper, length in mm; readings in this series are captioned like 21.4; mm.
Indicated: 9.3; mm
